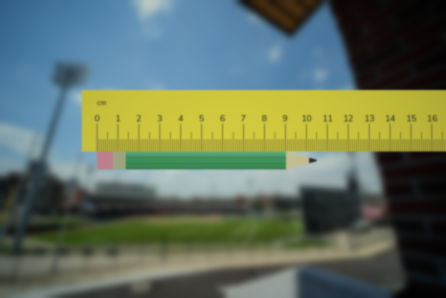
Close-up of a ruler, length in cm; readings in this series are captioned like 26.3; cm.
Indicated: 10.5; cm
